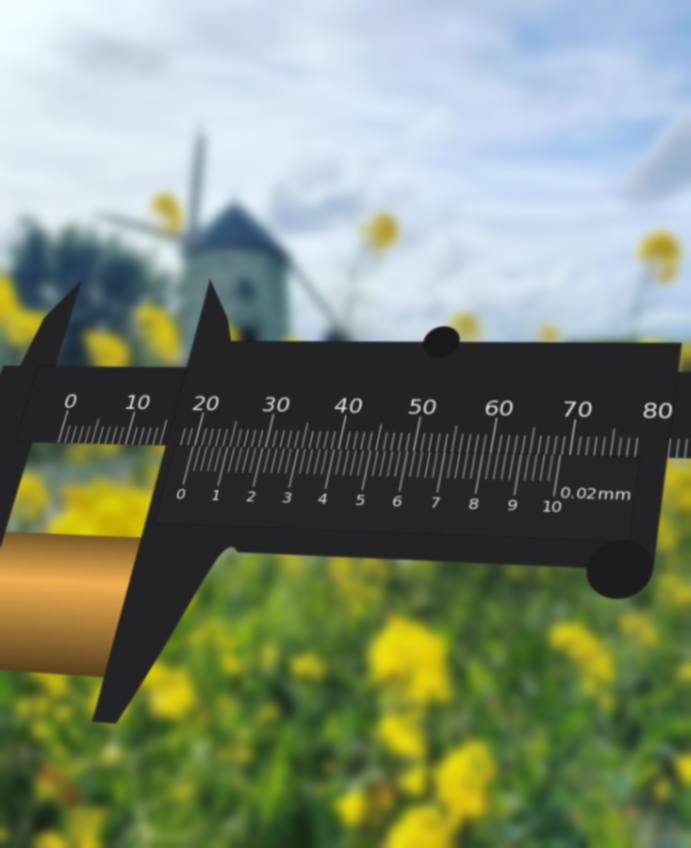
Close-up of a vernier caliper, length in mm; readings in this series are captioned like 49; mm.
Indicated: 19.8; mm
